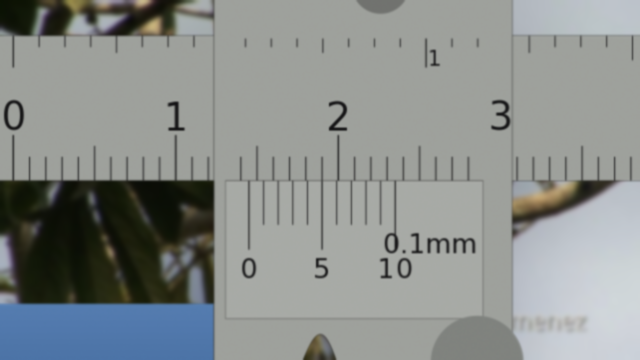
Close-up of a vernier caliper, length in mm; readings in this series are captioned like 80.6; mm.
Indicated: 14.5; mm
